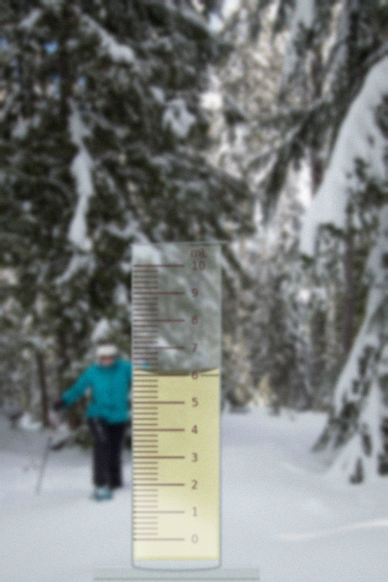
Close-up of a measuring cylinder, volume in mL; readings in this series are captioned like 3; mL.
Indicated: 6; mL
